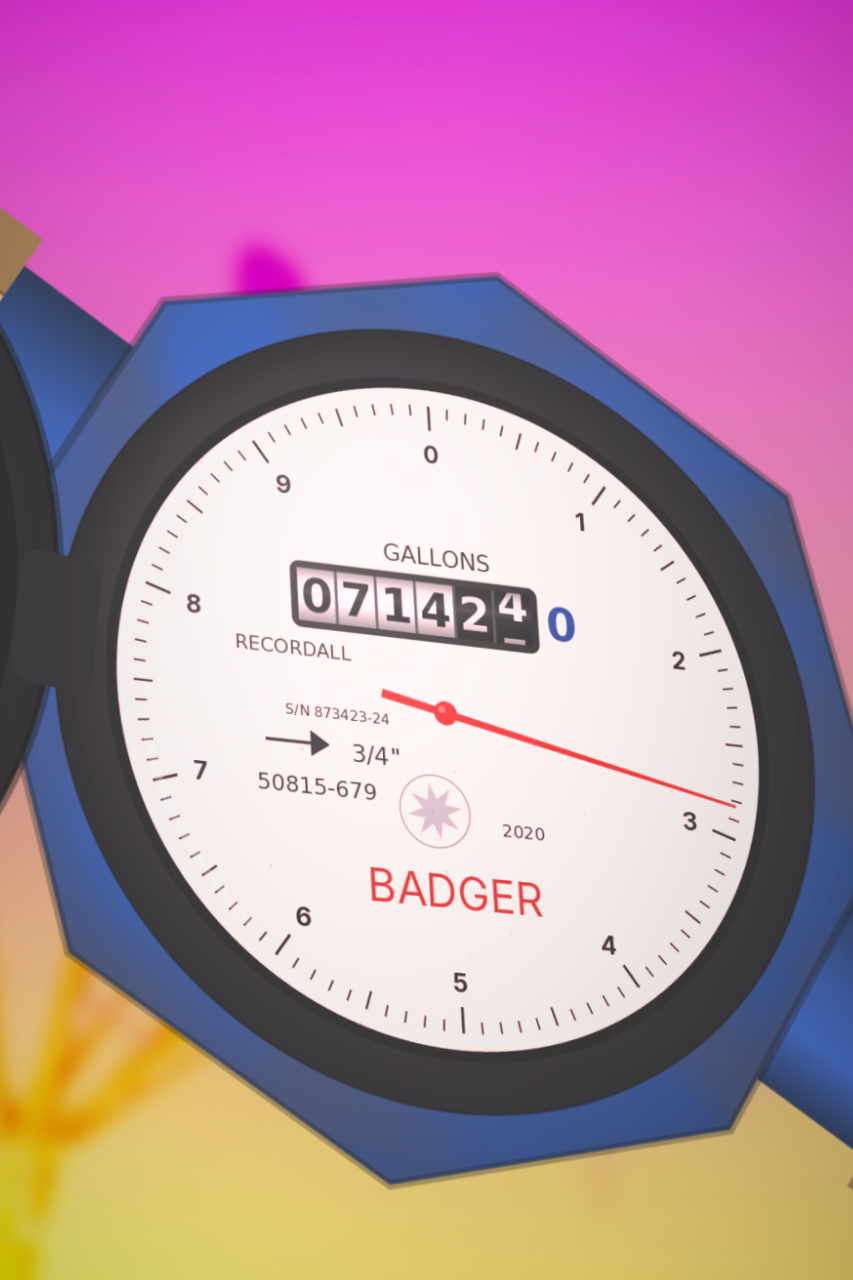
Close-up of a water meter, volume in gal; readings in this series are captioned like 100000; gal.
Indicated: 714242.8; gal
